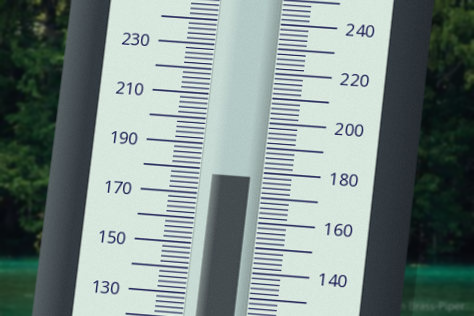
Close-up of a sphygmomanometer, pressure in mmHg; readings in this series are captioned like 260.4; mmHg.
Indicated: 178; mmHg
